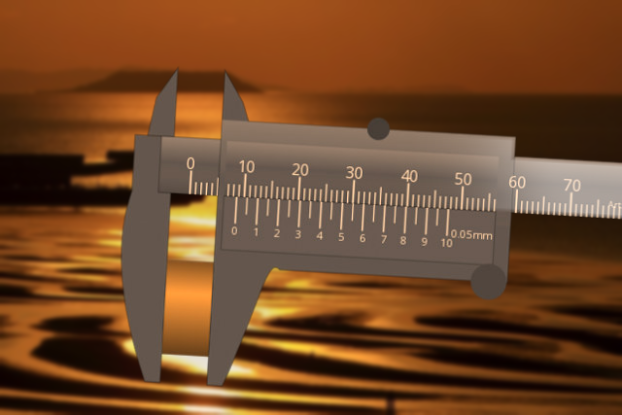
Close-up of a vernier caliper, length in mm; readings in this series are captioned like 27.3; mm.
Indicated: 8.6; mm
